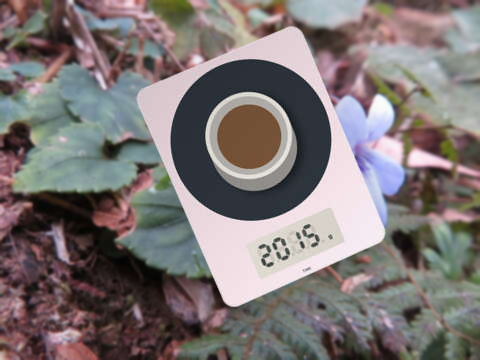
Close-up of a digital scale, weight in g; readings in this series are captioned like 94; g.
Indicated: 2015; g
